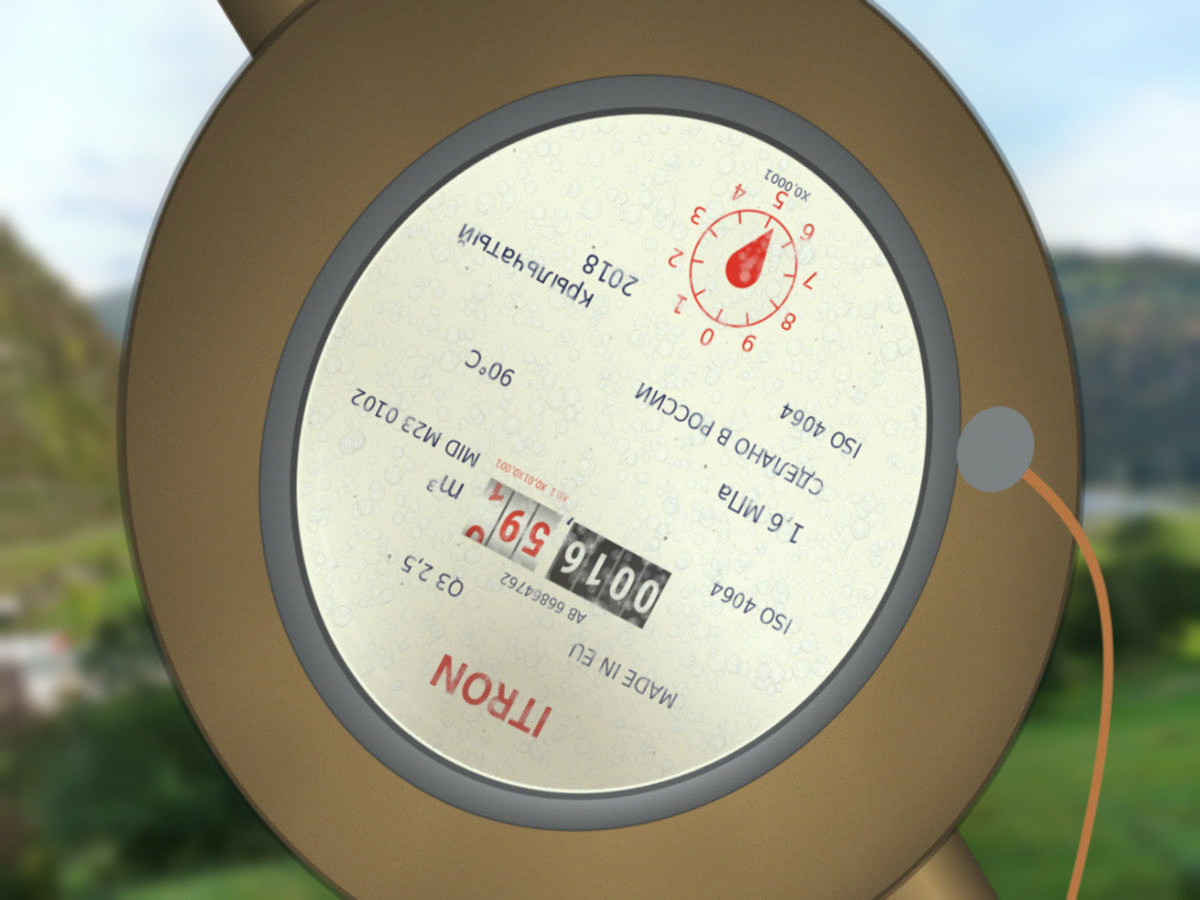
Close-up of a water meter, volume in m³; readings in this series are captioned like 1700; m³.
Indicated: 16.5905; m³
